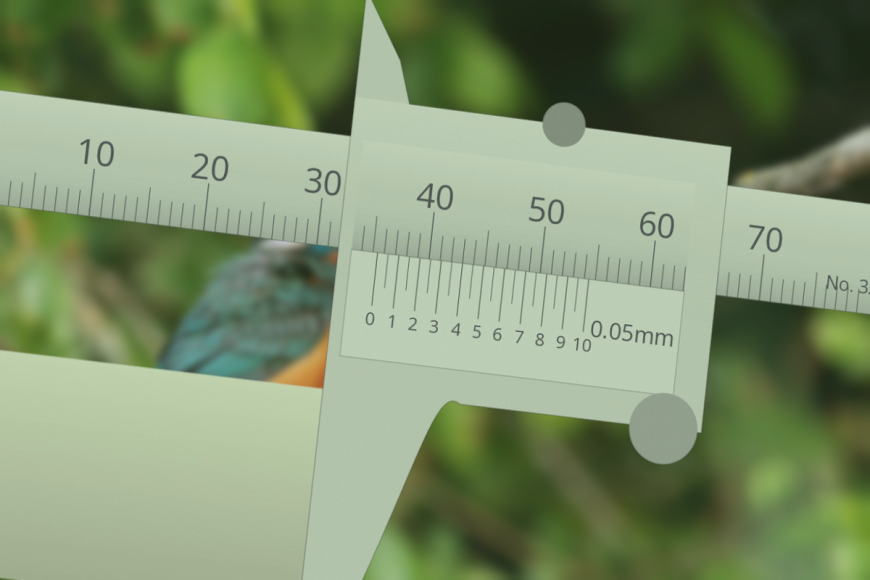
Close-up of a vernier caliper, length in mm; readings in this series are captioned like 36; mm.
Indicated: 35.4; mm
